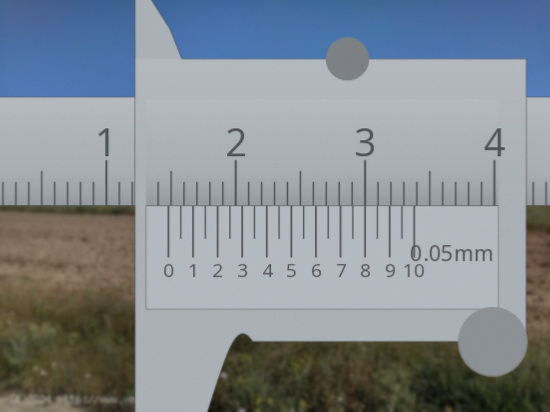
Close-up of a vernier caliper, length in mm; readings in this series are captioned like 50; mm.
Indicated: 14.8; mm
